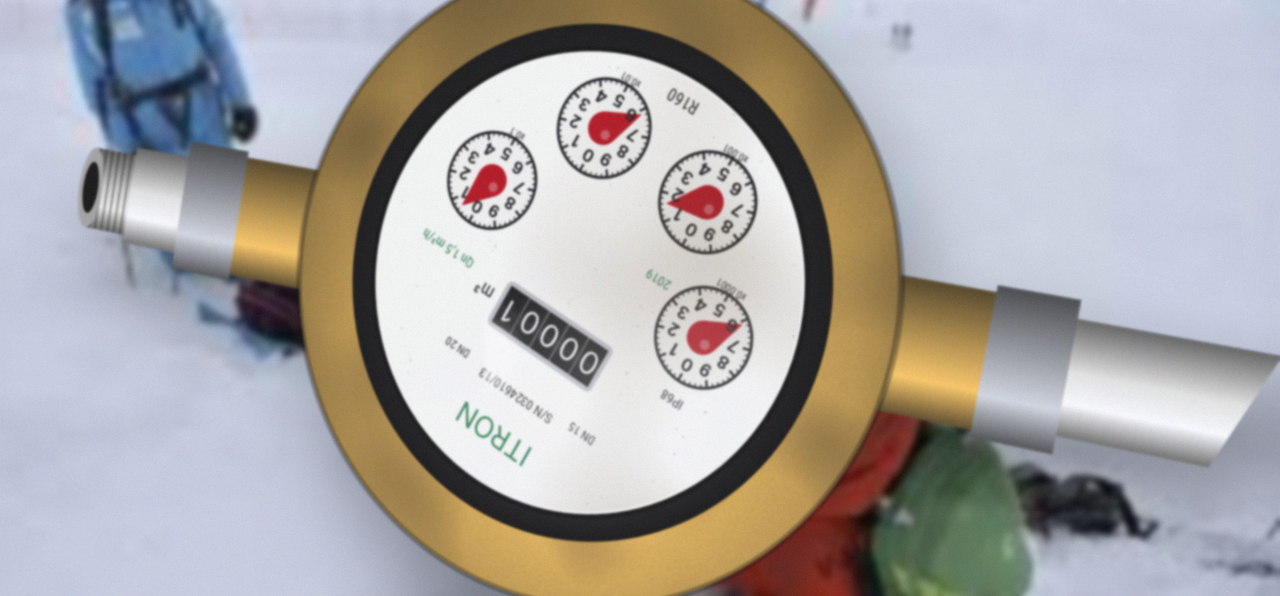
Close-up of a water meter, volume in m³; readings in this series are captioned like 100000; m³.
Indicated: 1.0616; m³
